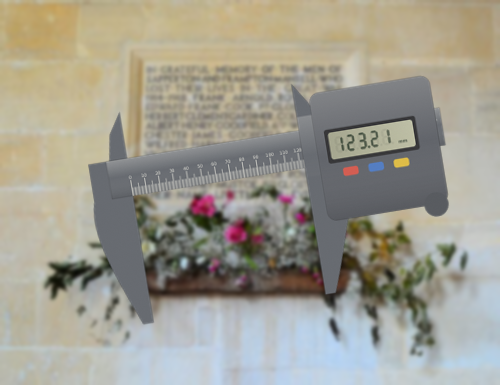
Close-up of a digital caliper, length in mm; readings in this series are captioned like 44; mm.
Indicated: 123.21; mm
